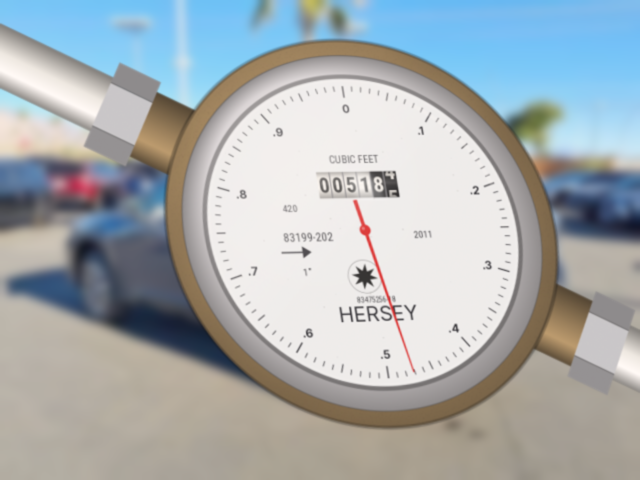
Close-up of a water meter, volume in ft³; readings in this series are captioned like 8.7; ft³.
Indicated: 5184.47; ft³
